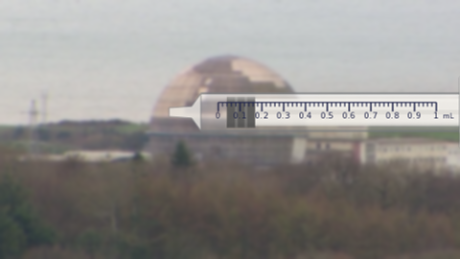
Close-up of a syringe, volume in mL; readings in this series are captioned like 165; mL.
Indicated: 0.04; mL
